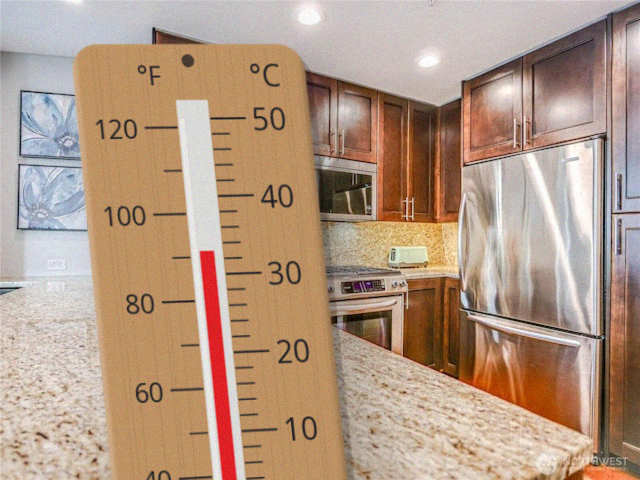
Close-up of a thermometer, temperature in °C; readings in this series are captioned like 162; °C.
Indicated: 33; °C
